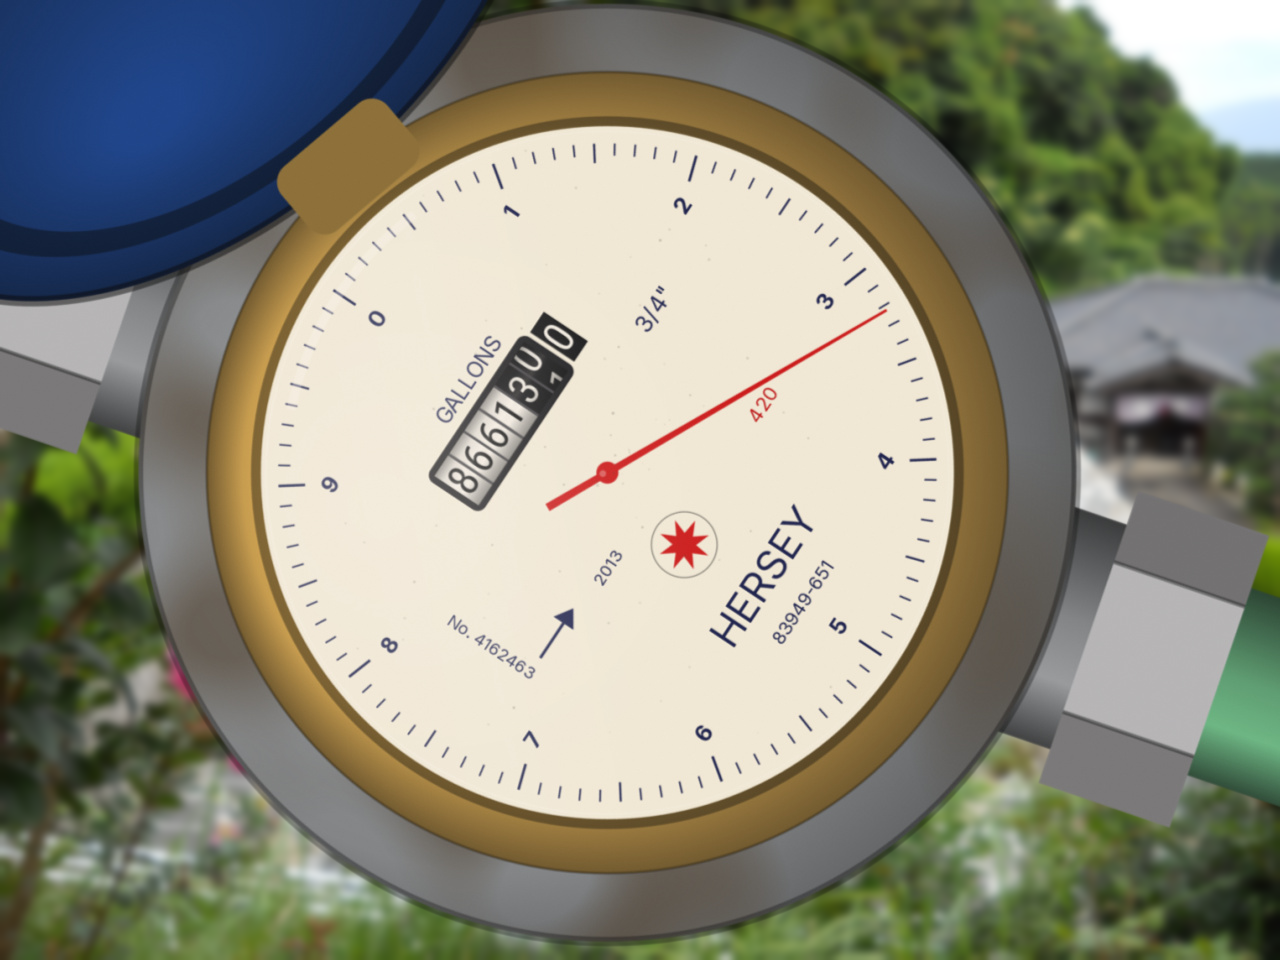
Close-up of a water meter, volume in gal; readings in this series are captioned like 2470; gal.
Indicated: 8661303.2; gal
